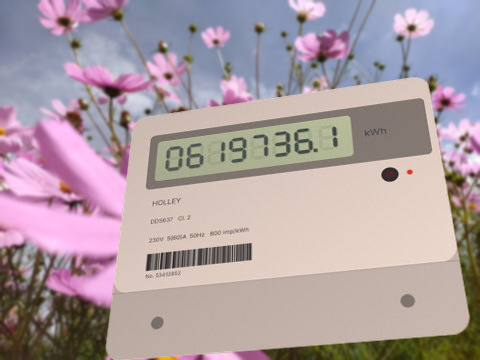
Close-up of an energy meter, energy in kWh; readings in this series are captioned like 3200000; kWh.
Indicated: 619736.1; kWh
